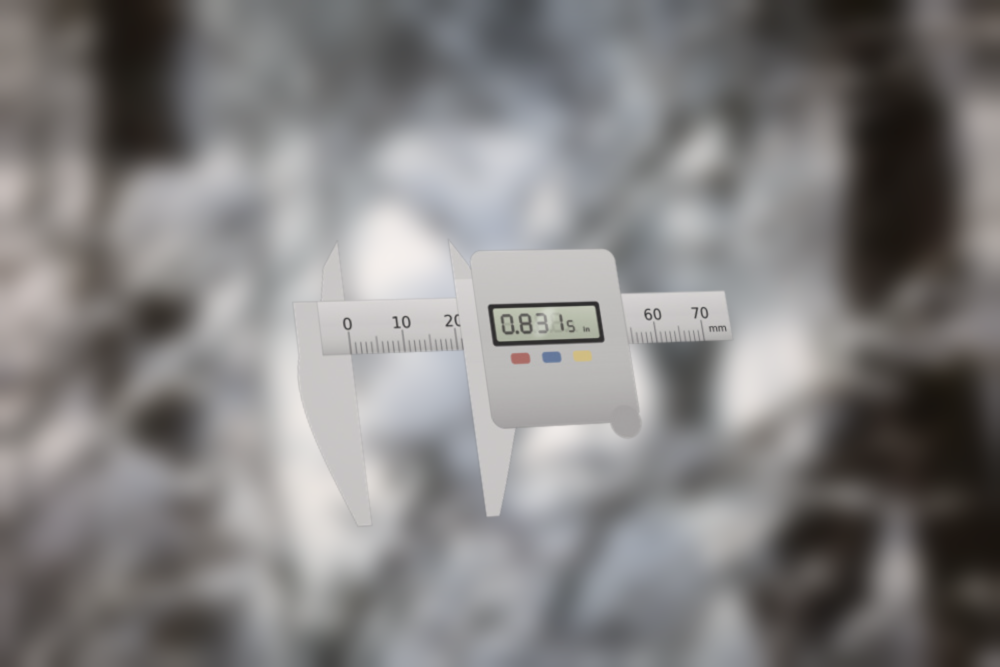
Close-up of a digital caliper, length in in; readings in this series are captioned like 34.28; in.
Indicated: 0.8315; in
